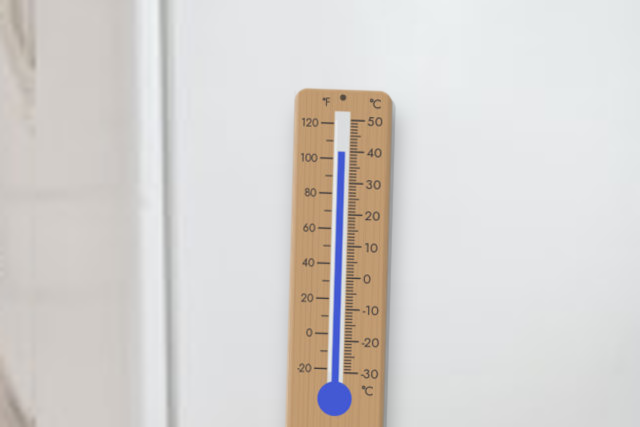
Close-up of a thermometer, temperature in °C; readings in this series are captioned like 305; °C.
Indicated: 40; °C
